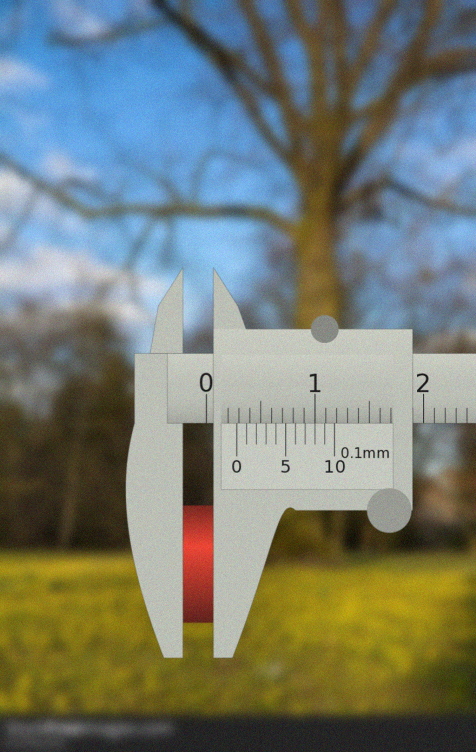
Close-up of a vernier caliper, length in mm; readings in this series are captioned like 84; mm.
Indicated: 2.8; mm
